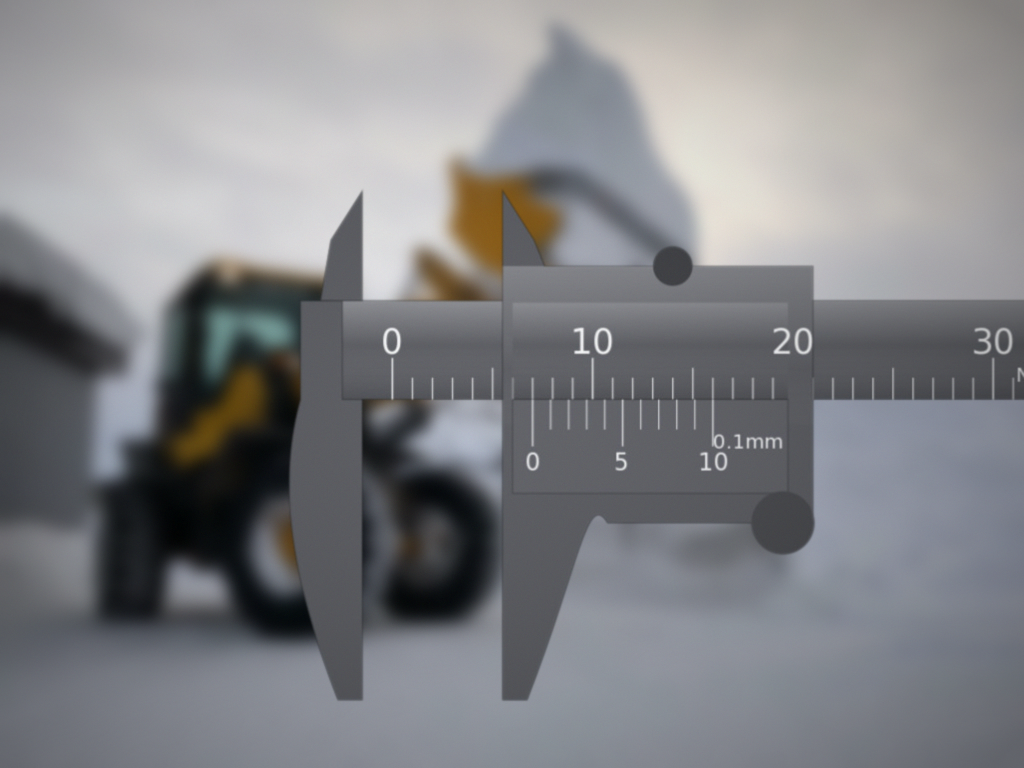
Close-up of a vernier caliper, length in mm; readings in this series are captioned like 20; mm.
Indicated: 7.0; mm
